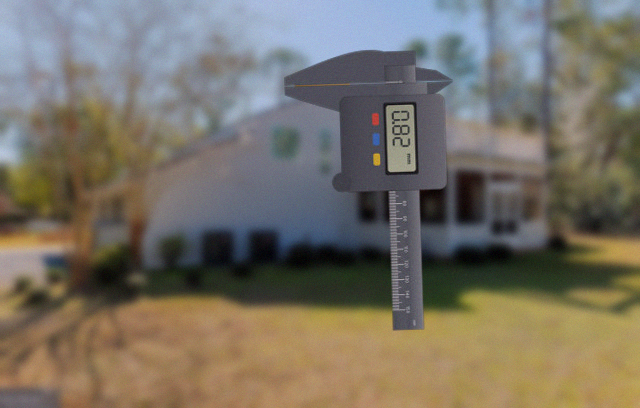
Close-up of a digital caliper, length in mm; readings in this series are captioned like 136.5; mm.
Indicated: 0.82; mm
